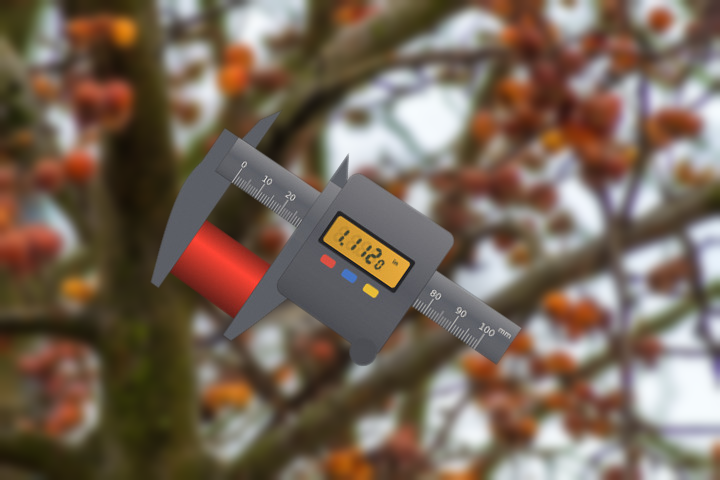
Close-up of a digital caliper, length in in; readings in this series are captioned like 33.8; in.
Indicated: 1.1120; in
